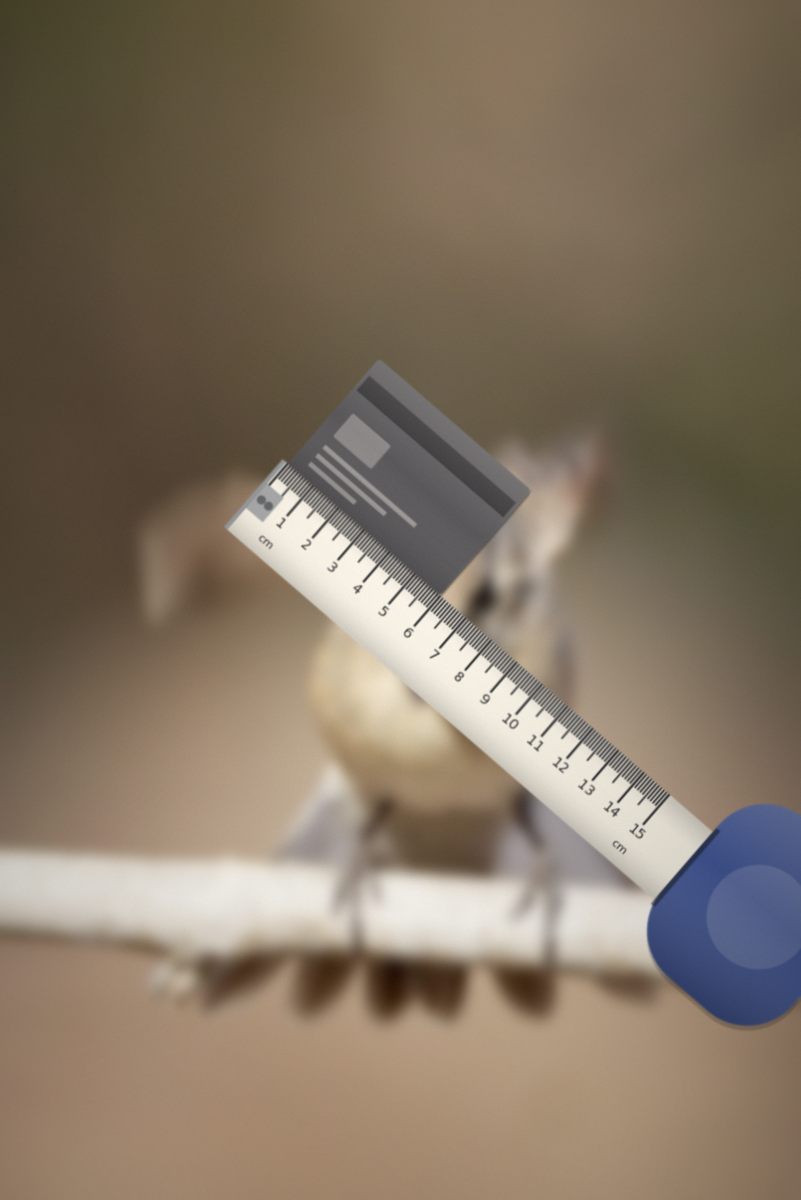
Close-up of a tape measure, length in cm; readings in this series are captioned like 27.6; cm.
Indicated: 6; cm
